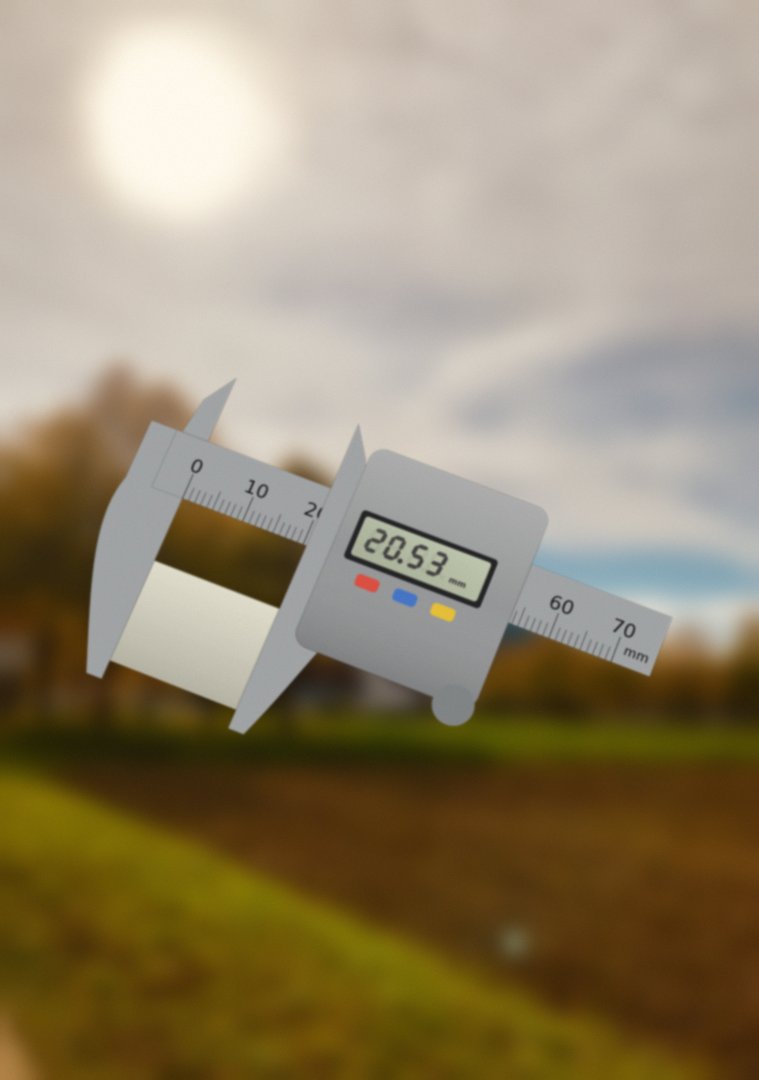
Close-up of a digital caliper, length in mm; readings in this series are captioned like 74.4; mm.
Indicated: 20.53; mm
